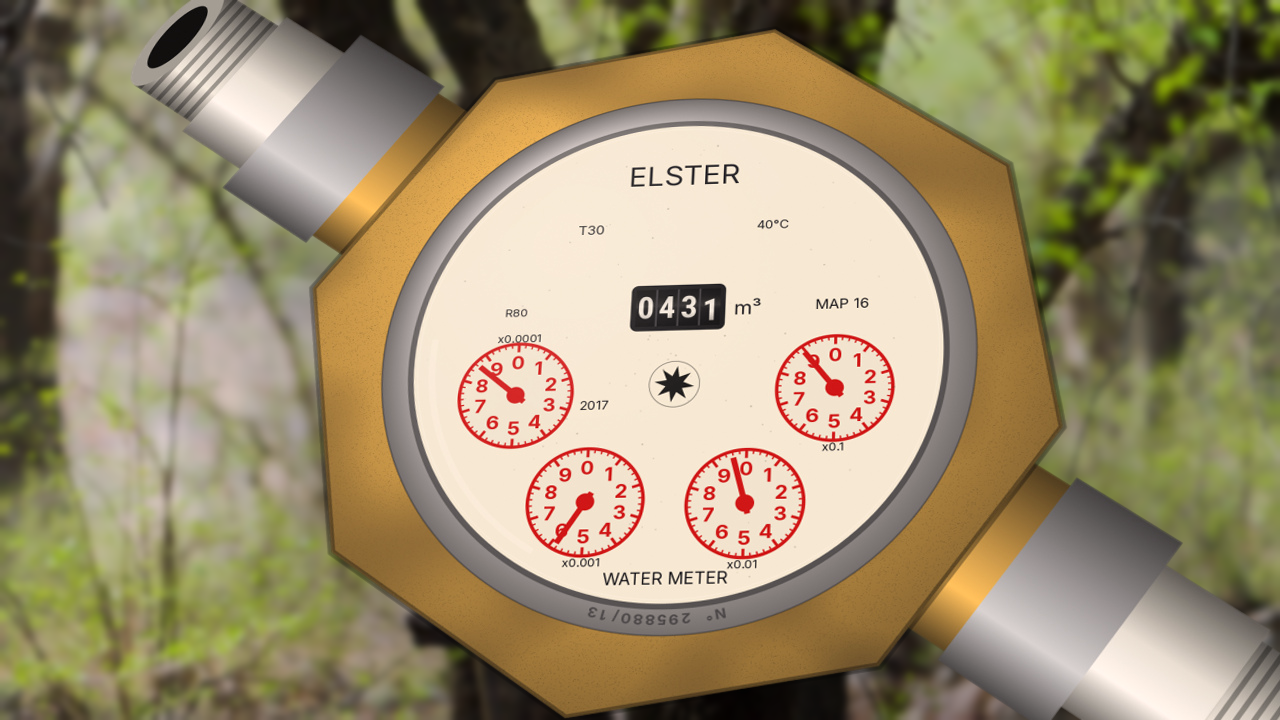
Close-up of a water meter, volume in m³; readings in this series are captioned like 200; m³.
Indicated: 430.8958; m³
